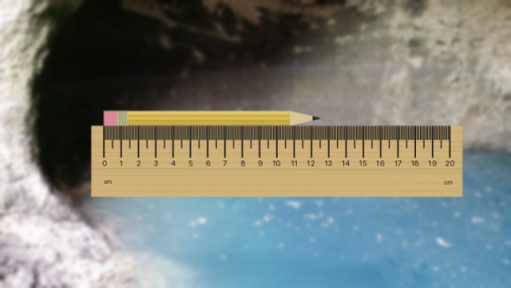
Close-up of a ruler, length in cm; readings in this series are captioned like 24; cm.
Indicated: 12.5; cm
